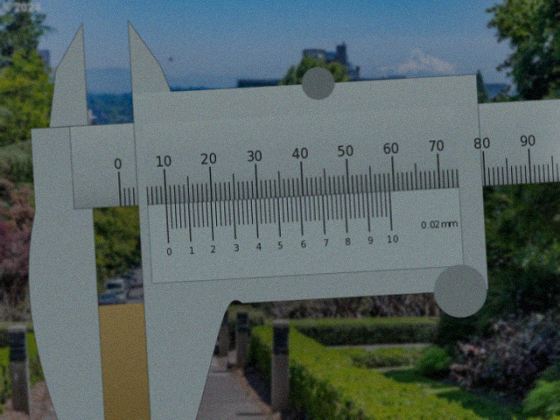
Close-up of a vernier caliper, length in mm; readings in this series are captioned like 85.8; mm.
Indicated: 10.0; mm
